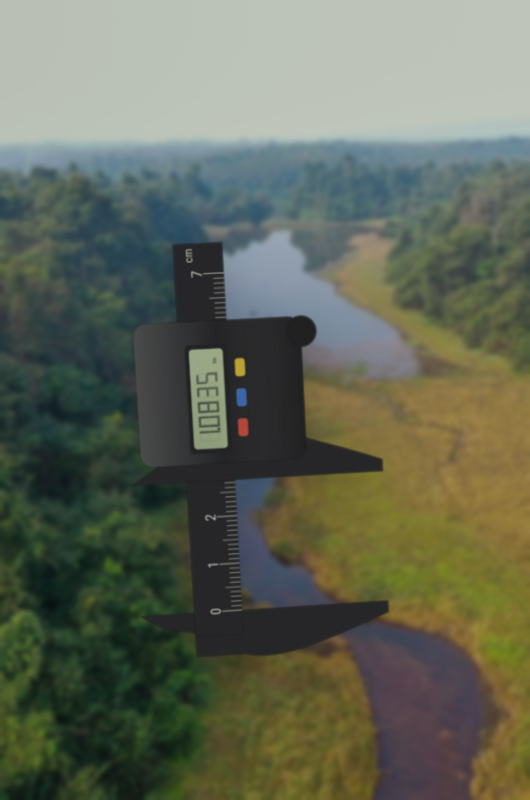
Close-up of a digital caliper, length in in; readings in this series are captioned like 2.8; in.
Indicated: 1.0835; in
